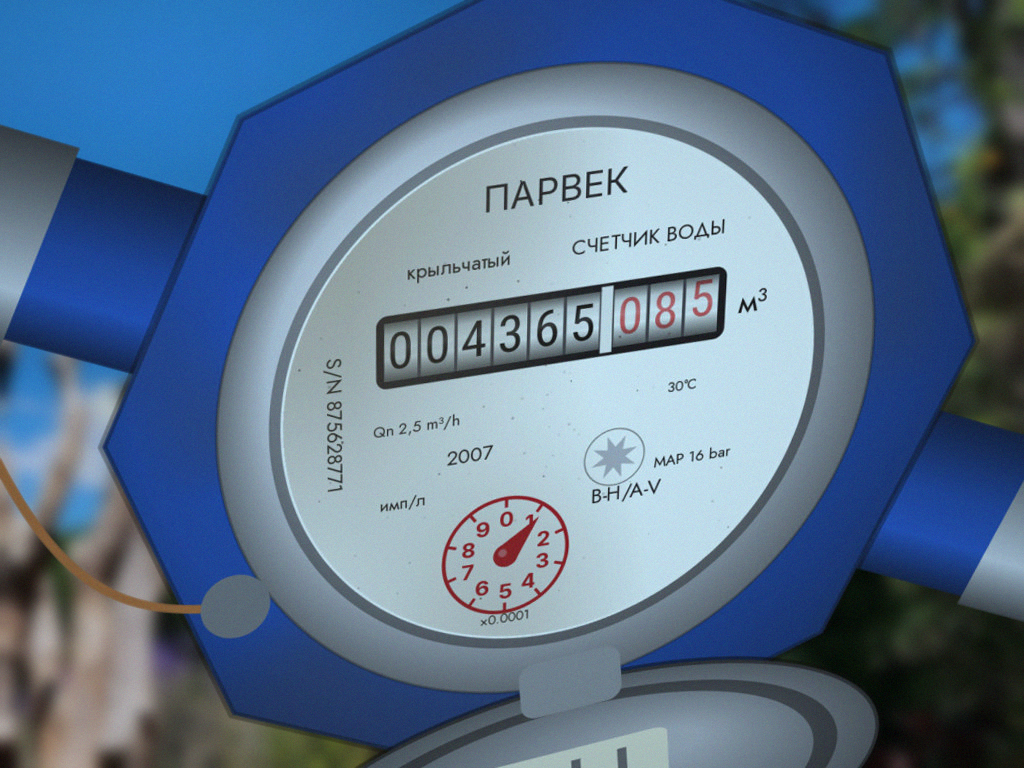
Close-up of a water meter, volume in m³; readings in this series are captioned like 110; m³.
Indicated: 4365.0851; m³
